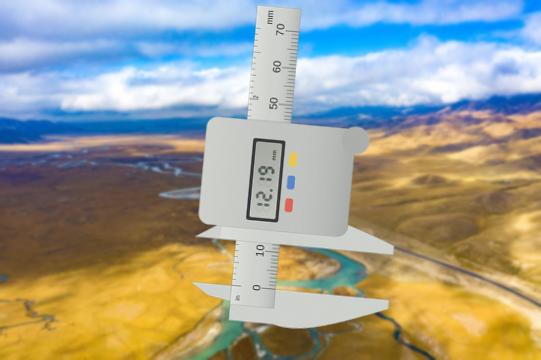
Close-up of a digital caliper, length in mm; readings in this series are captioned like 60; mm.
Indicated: 12.19; mm
